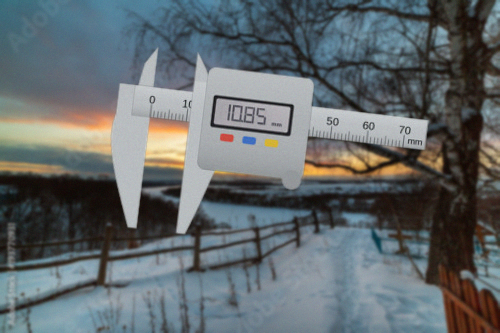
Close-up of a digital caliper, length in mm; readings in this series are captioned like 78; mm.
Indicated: 10.85; mm
